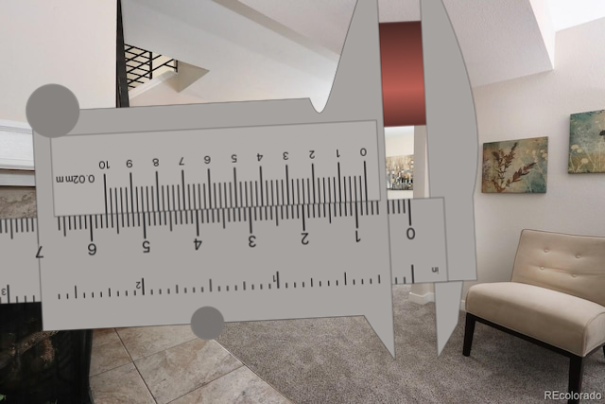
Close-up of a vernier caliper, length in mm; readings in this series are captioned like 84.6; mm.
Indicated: 8.0; mm
